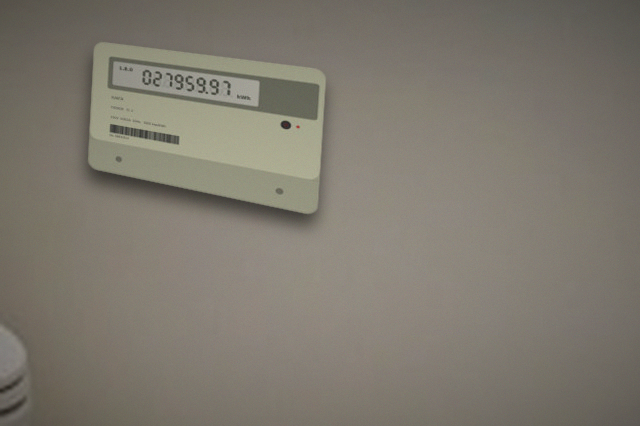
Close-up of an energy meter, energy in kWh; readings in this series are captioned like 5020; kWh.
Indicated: 27959.97; kWh
